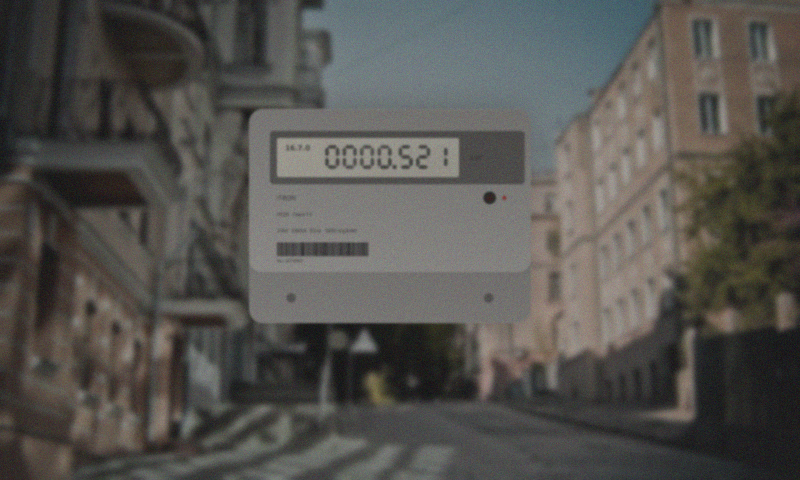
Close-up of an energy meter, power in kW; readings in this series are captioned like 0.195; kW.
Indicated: 0.521; kW
